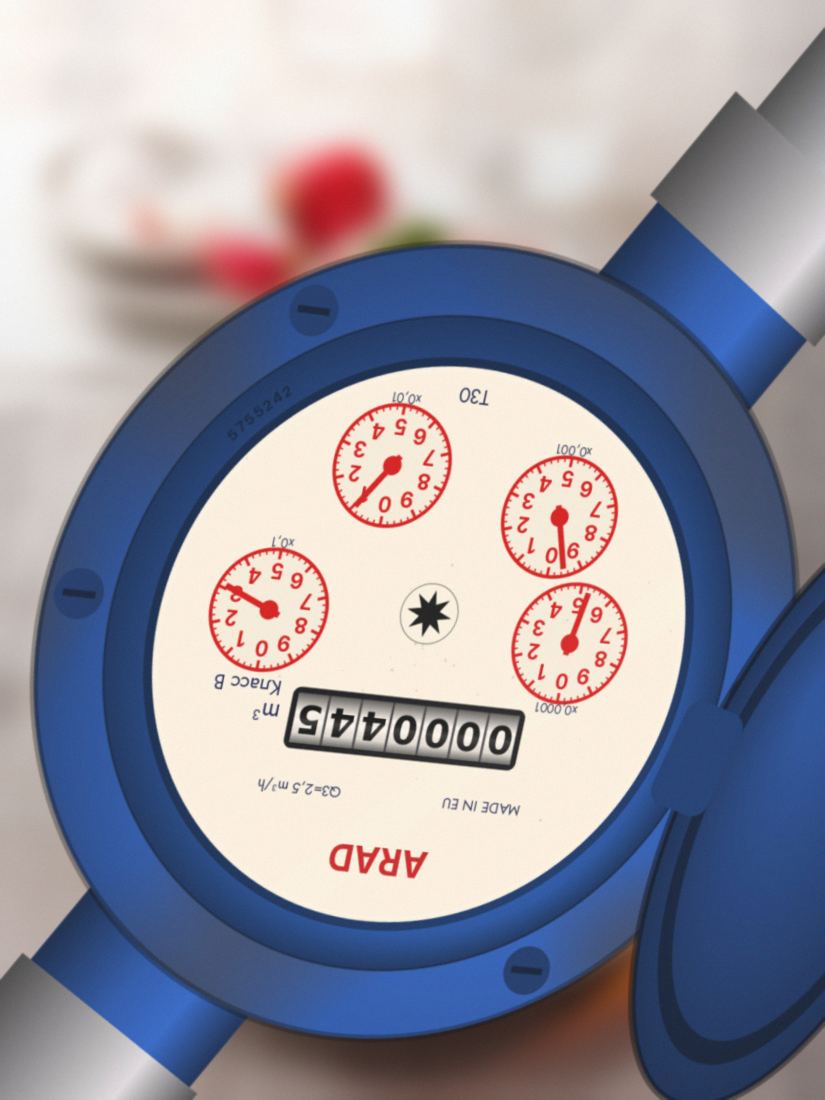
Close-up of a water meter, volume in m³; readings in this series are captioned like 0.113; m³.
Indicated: 445.3095; m³
